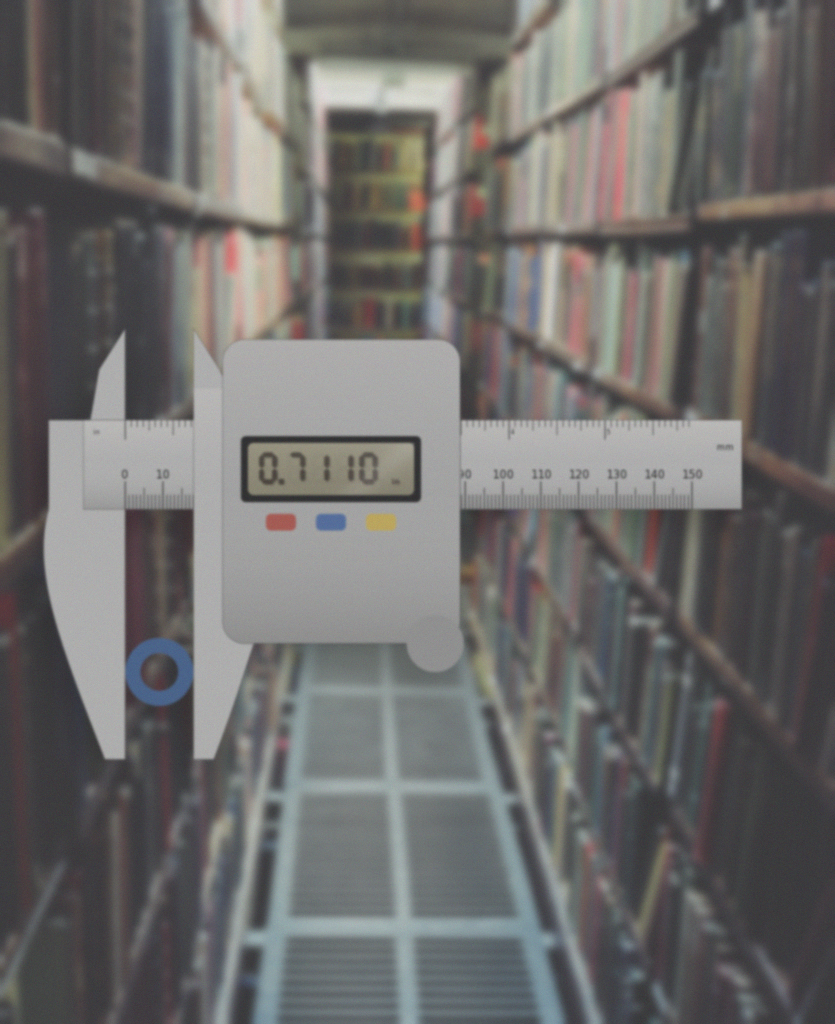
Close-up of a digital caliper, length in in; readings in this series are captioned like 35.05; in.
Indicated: 0.7110; in
